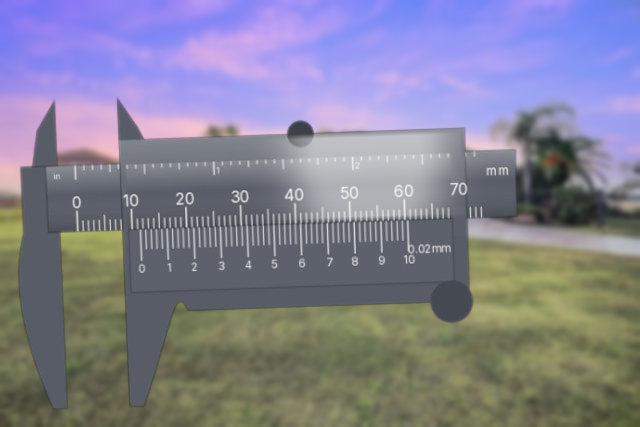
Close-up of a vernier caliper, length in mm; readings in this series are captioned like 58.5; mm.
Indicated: 11.5; mm
